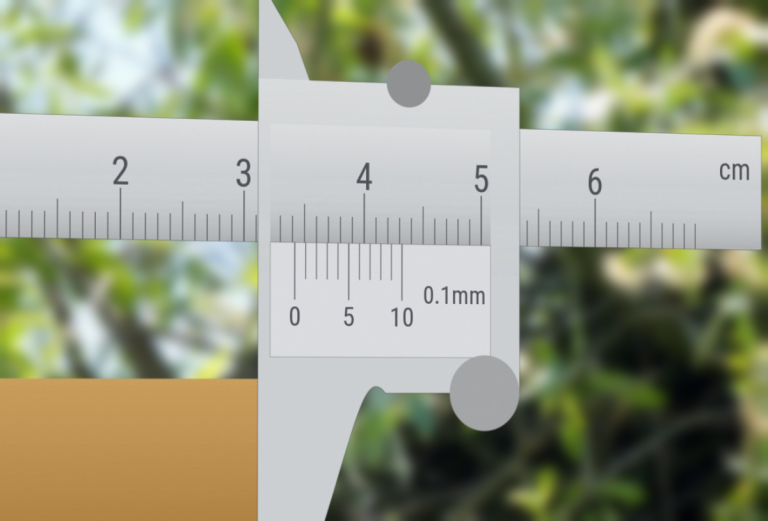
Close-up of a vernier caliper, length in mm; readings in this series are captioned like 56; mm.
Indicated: 34.2; mm
